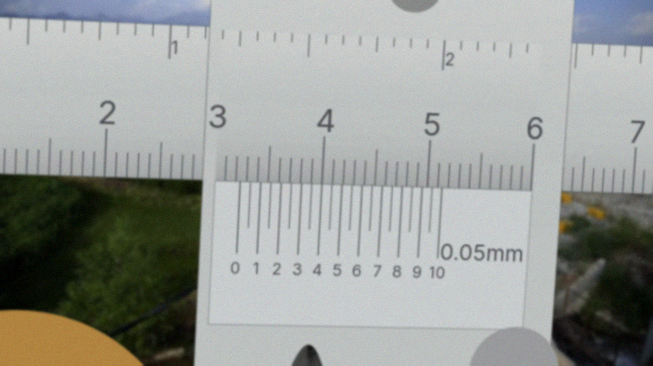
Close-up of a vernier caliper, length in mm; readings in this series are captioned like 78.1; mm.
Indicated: 32.4; mm
